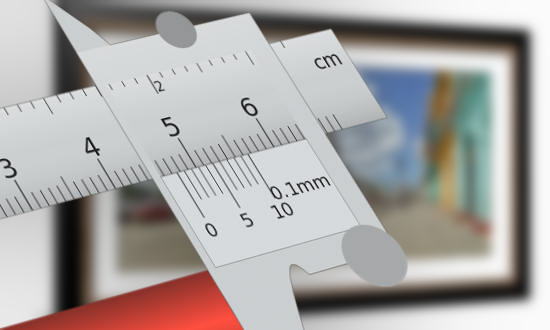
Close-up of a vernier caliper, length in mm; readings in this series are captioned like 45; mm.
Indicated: 47.6; mm
